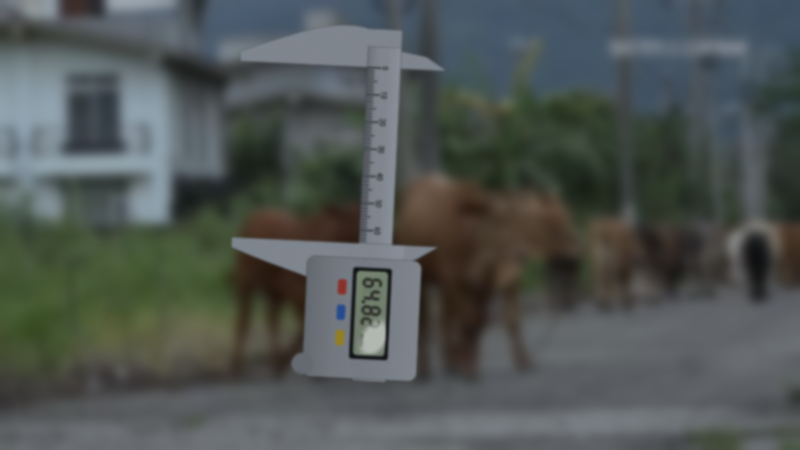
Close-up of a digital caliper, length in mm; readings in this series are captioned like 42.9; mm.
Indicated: 64.82; mm
